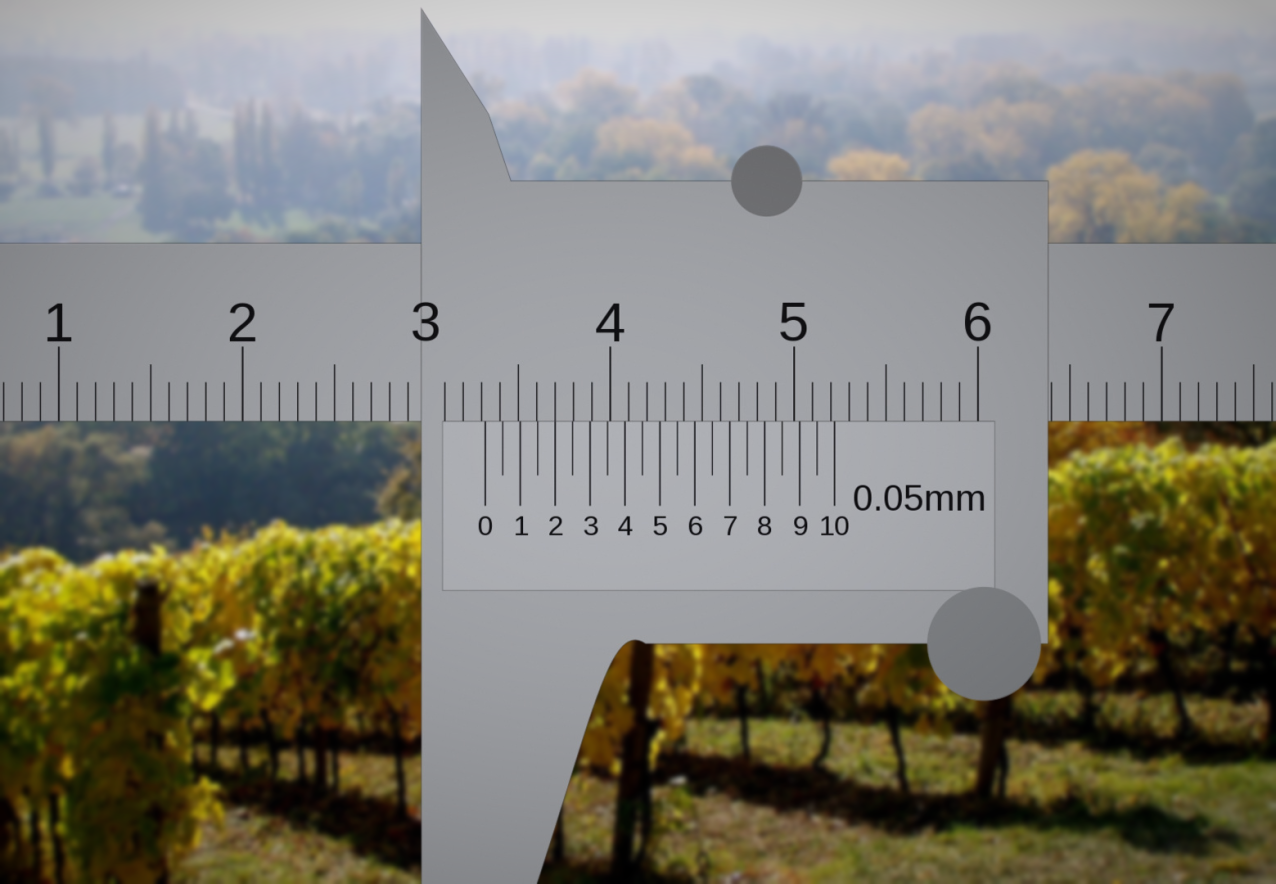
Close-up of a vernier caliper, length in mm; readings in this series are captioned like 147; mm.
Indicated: 33.2; mm
